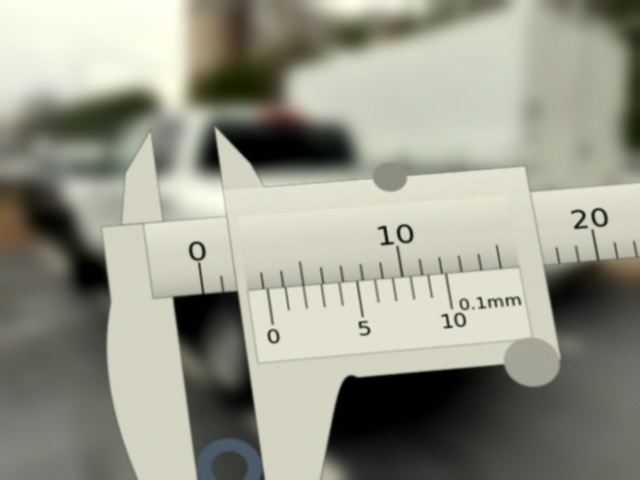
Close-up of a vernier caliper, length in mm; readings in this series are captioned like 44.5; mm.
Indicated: 3.2; mm
